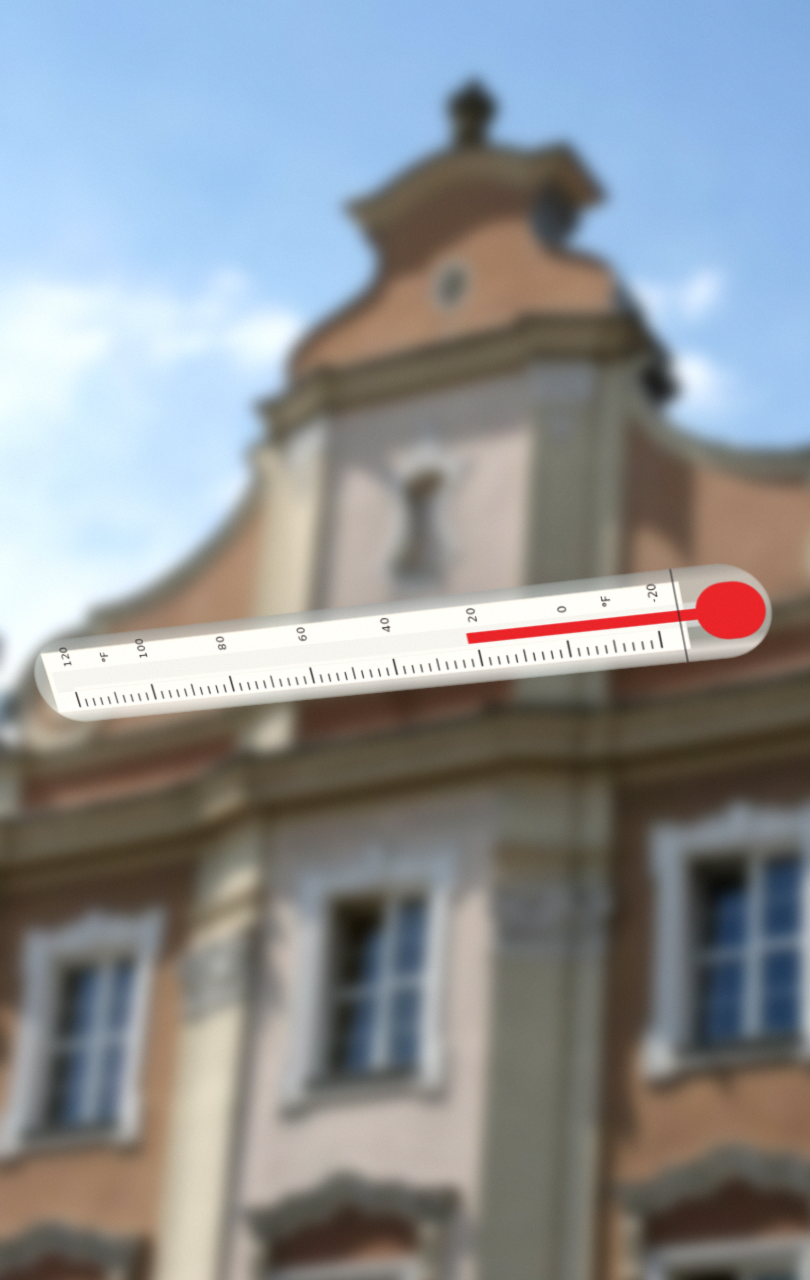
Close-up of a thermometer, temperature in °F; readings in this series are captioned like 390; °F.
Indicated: 22; °F
